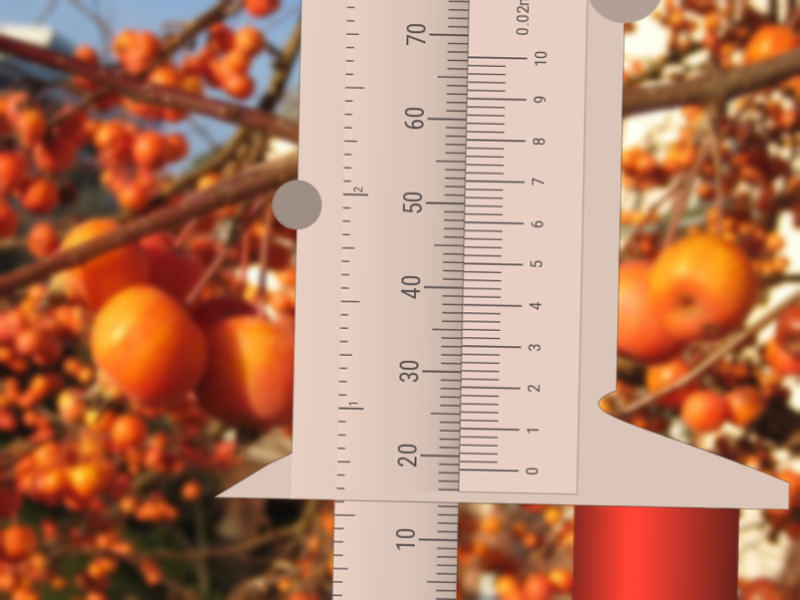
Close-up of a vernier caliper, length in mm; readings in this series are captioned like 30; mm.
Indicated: 18.4; mm
